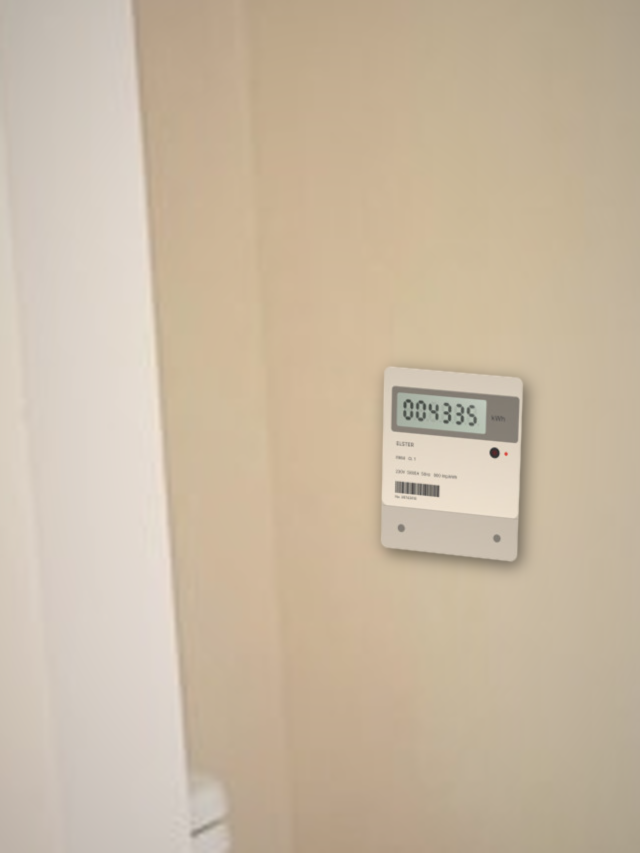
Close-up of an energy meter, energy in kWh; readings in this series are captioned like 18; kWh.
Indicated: 4335; kWh
